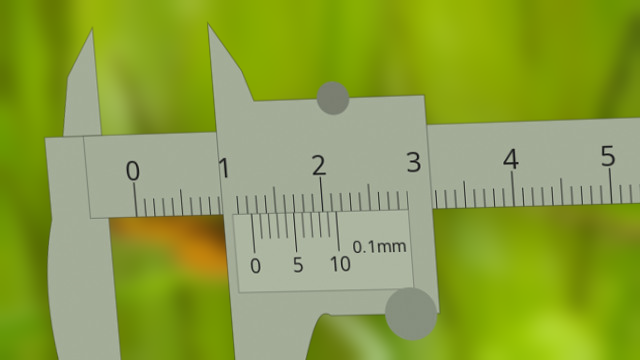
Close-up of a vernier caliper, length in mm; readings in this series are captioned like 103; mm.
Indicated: 12.4; mm
